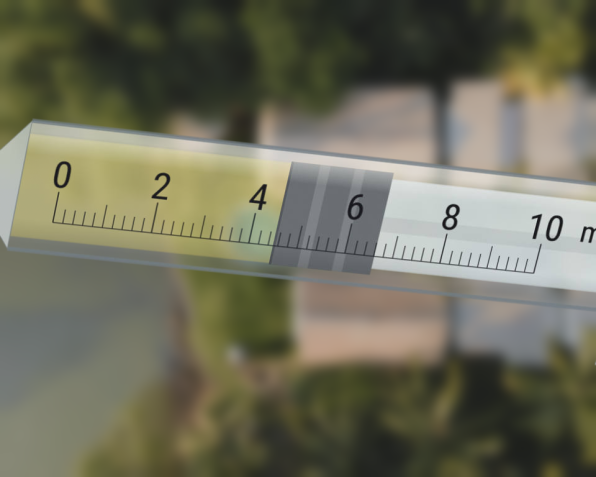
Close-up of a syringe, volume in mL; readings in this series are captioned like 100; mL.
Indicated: 4.5; mL
